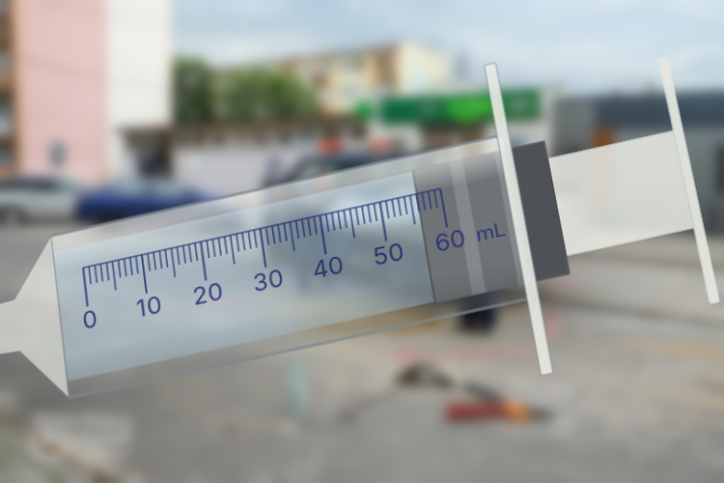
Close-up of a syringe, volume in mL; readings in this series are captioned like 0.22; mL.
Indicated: 56; mL
